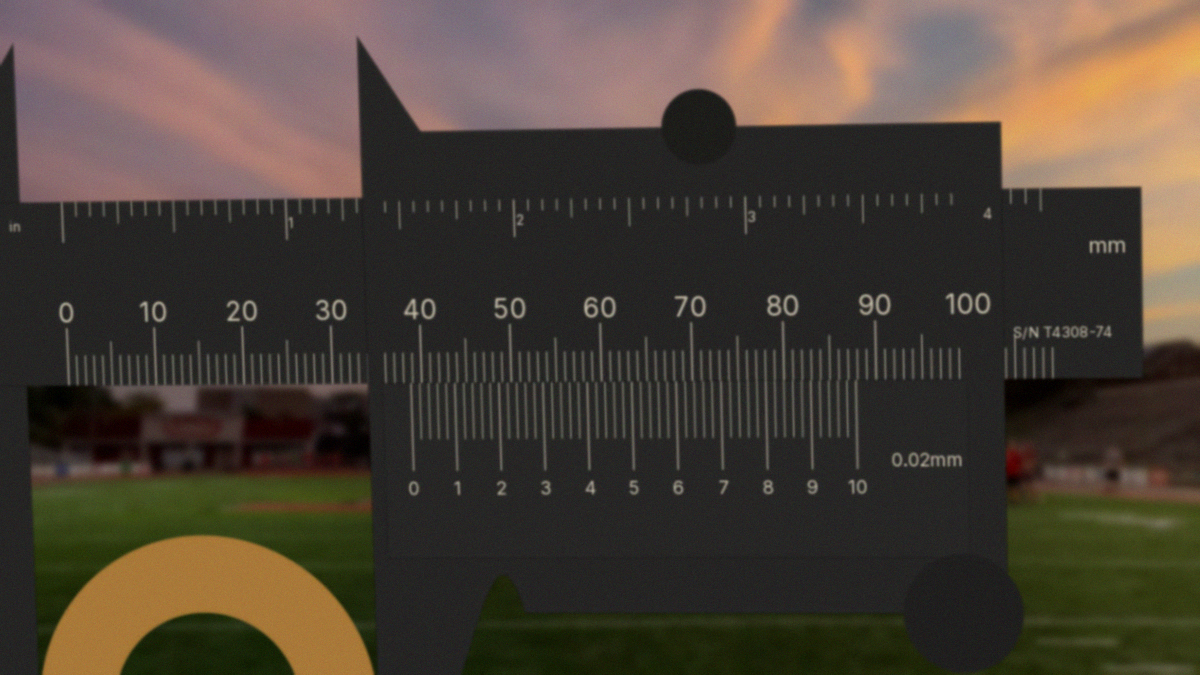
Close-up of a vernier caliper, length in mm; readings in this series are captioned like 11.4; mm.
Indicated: 38.8; mm
